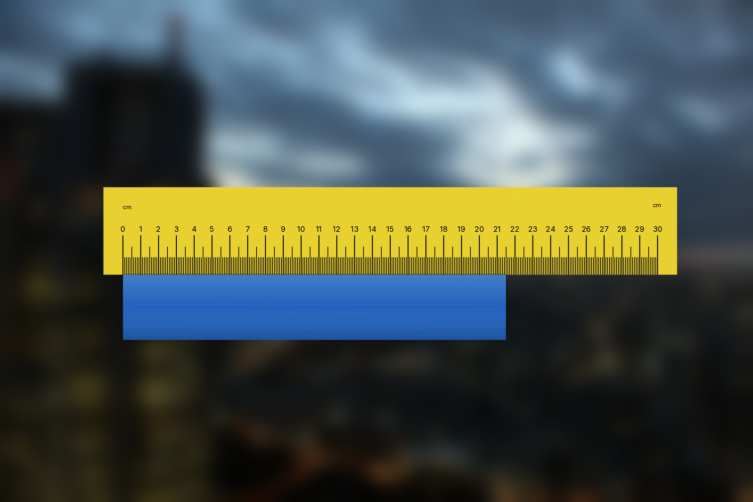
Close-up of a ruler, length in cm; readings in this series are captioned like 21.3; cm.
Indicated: 21.5; cm
